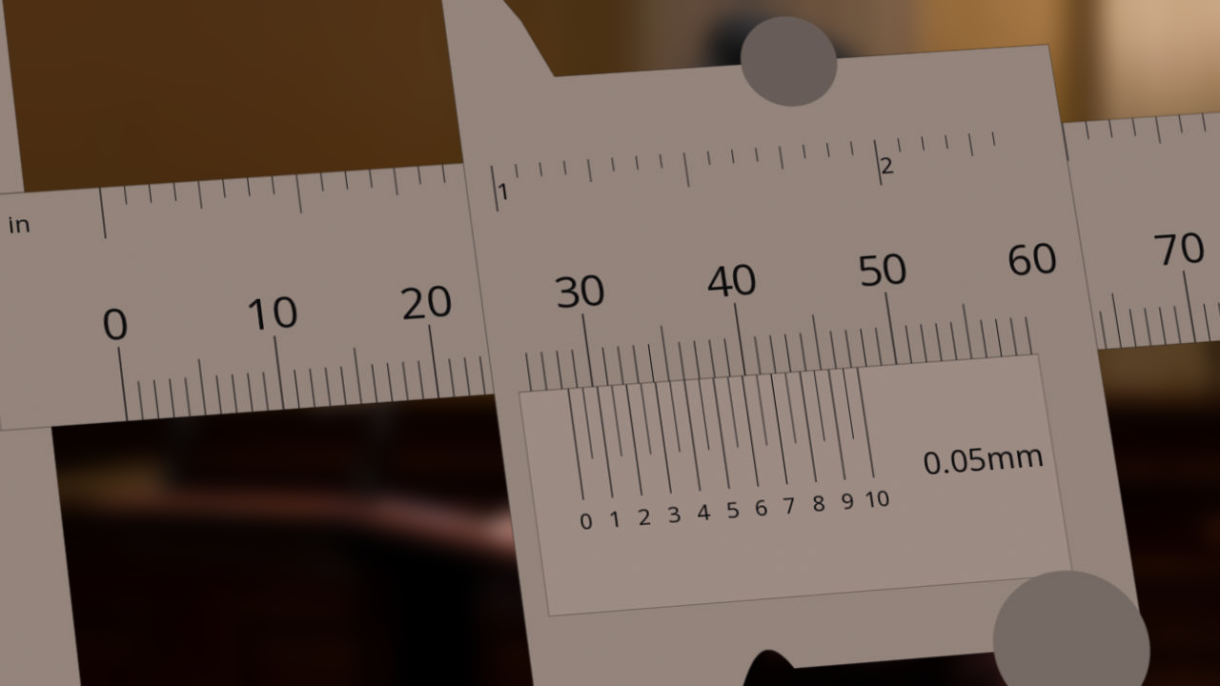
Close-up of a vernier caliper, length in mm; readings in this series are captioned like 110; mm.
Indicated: 28.4; mm
